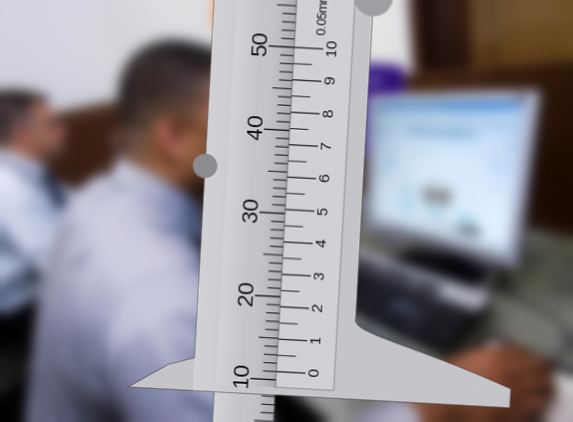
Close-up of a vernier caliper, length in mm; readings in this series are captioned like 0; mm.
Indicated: 11.0; mm
